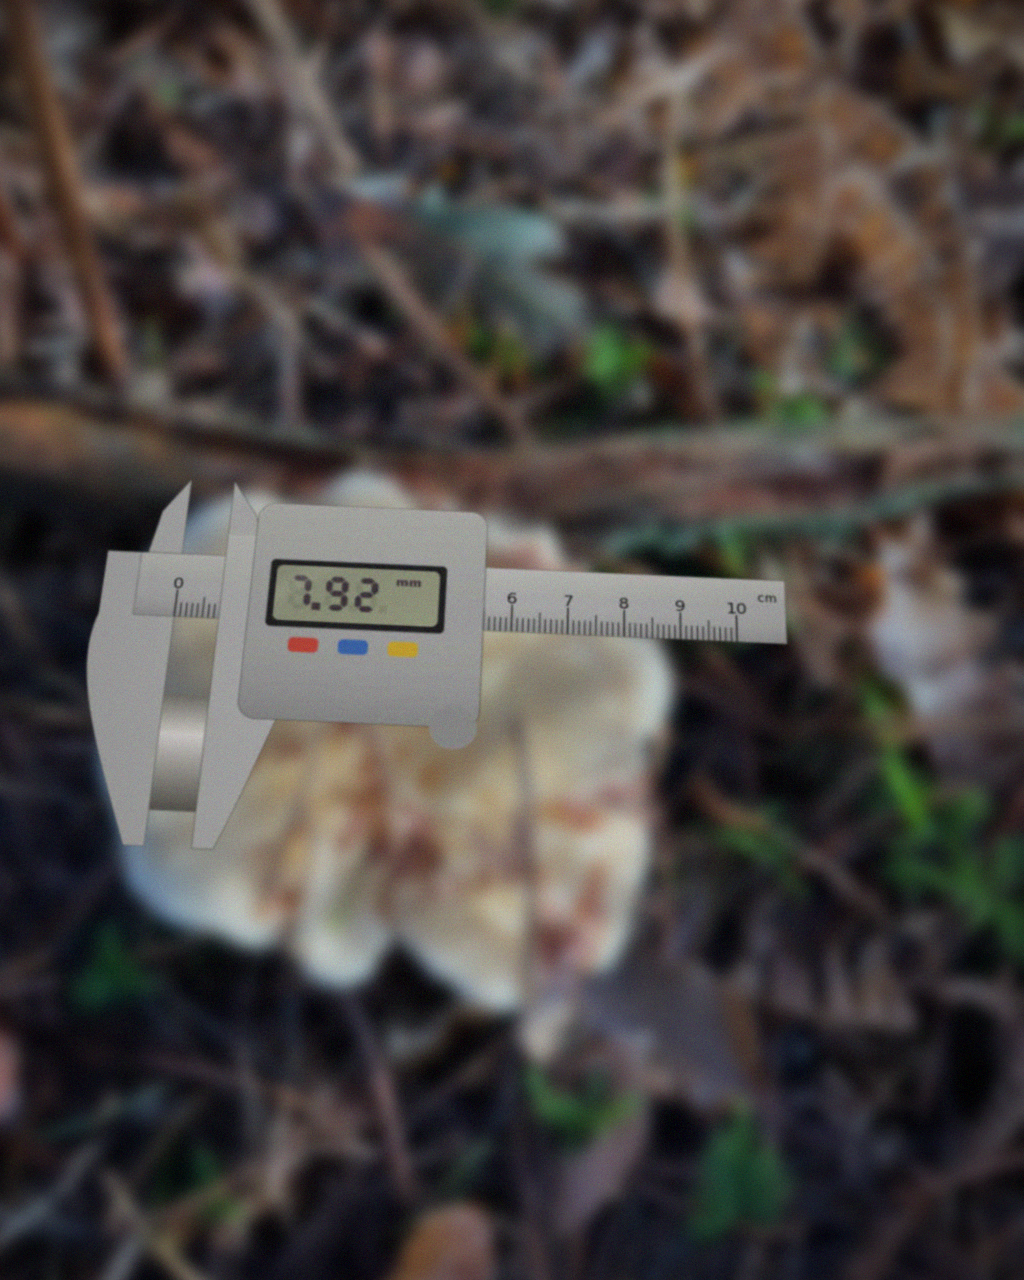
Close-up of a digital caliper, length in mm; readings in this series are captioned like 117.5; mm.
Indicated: 7.92; mm
